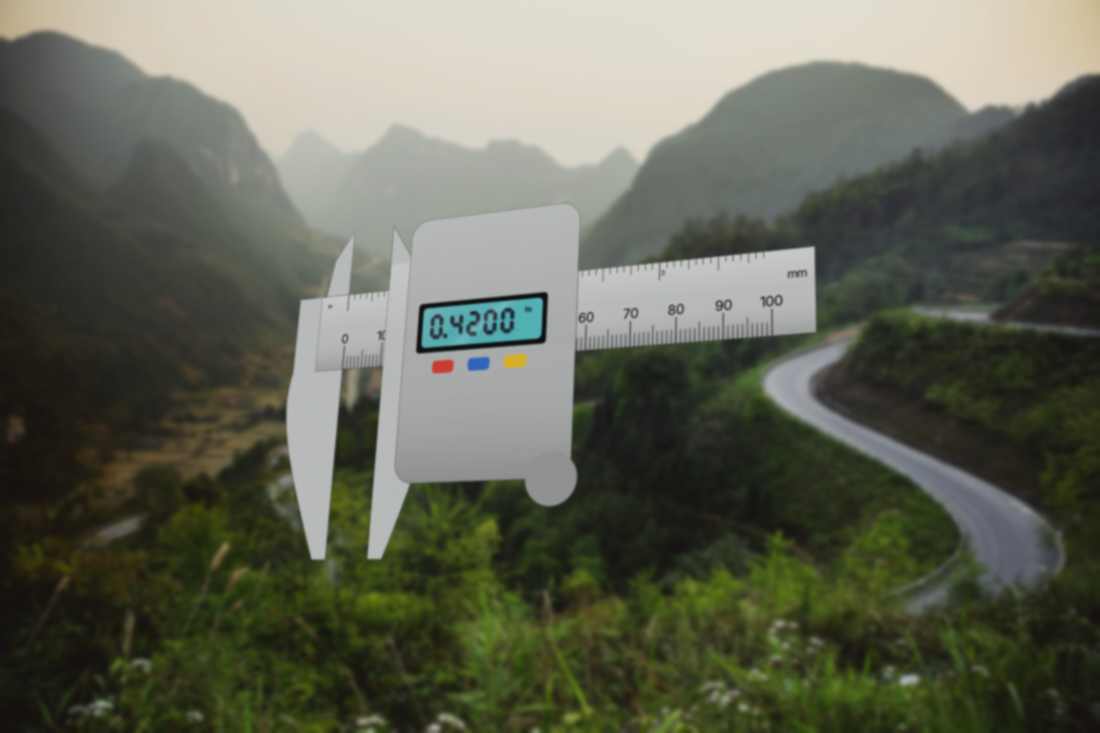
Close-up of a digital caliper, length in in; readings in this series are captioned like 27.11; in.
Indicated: 0.4200; in
